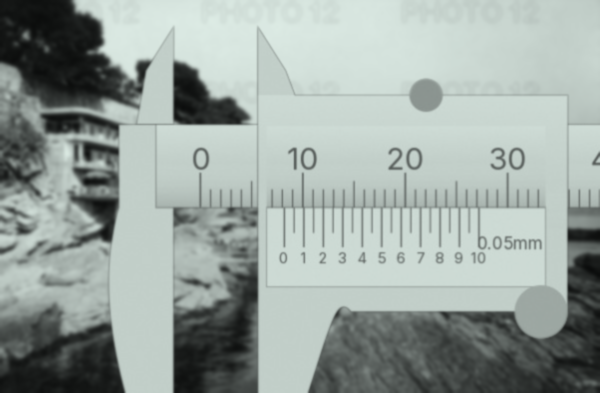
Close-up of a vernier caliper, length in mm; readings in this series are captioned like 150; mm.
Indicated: 8.2; mm
